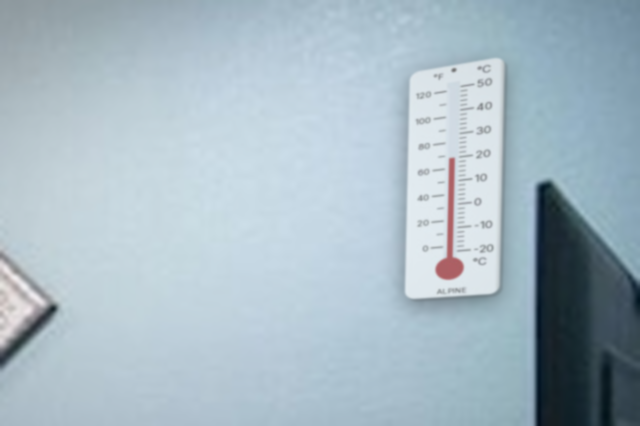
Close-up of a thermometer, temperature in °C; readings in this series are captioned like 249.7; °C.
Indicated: 20; °C
